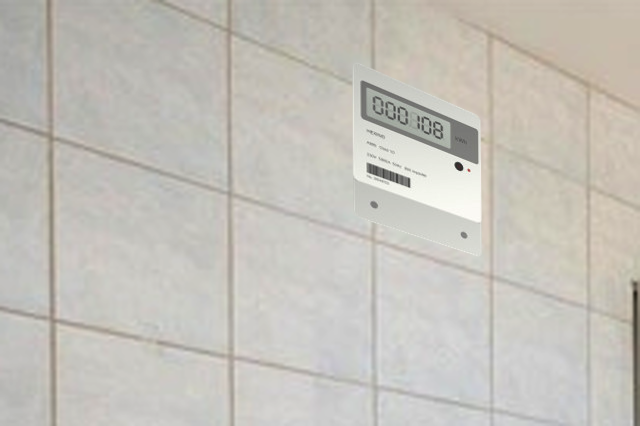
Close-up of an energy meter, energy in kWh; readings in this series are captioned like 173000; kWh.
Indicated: 108; kWh
